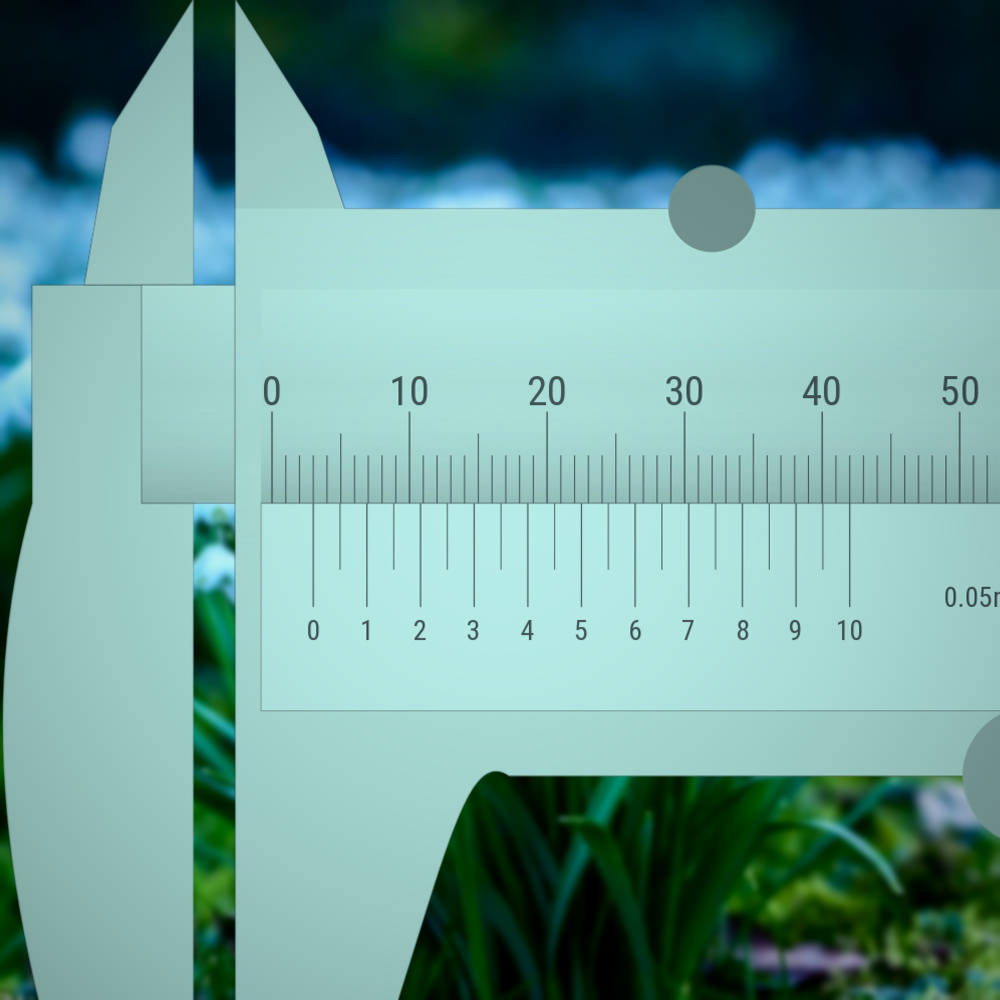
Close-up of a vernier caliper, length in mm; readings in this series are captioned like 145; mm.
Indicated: 3.0; mm
